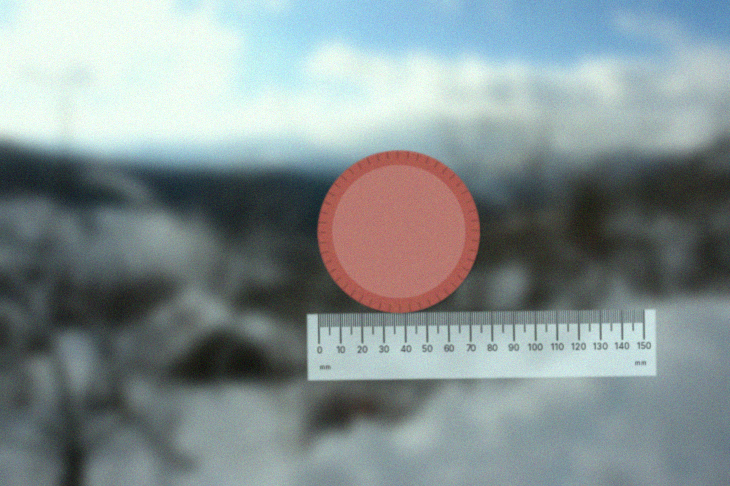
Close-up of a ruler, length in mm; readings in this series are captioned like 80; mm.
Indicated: 75; mm
